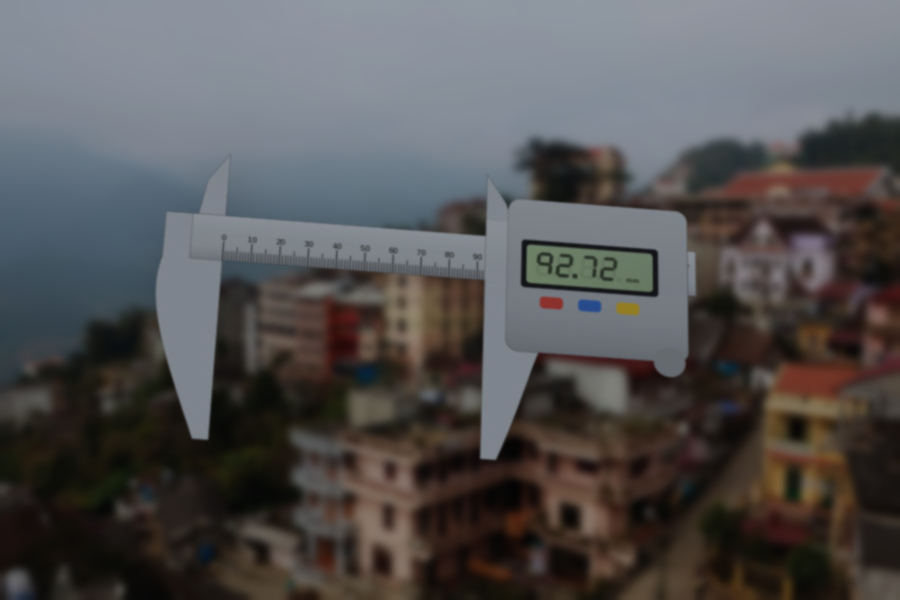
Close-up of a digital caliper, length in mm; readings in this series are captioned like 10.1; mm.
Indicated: 92.72; mm
